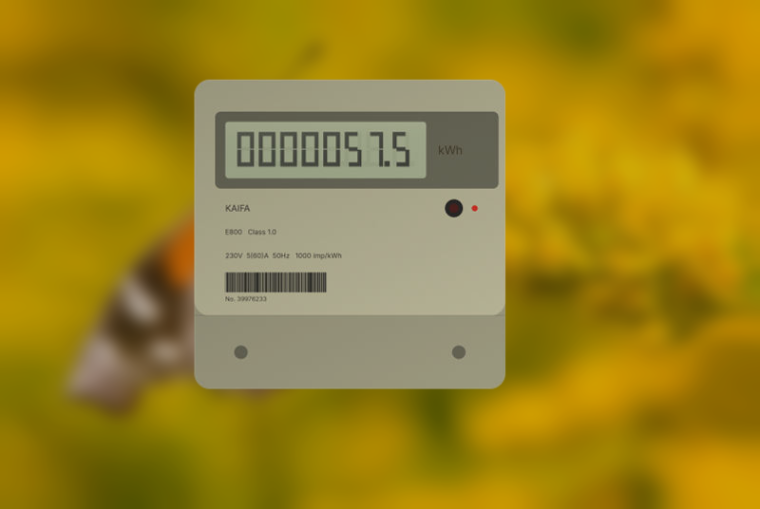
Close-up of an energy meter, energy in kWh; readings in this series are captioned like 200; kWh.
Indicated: 57.5; kWh
